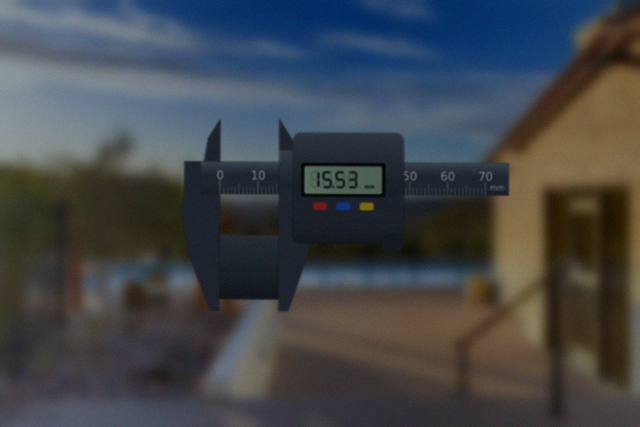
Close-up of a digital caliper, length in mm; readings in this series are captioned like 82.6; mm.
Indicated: 15.53; mm
